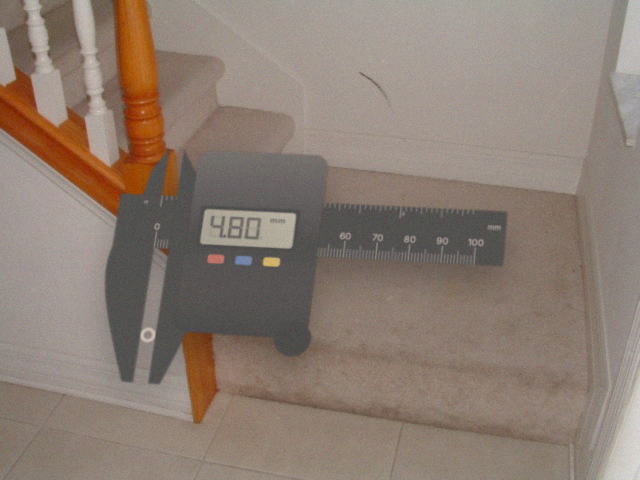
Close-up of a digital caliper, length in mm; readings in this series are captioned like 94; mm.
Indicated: 4.80; mm
